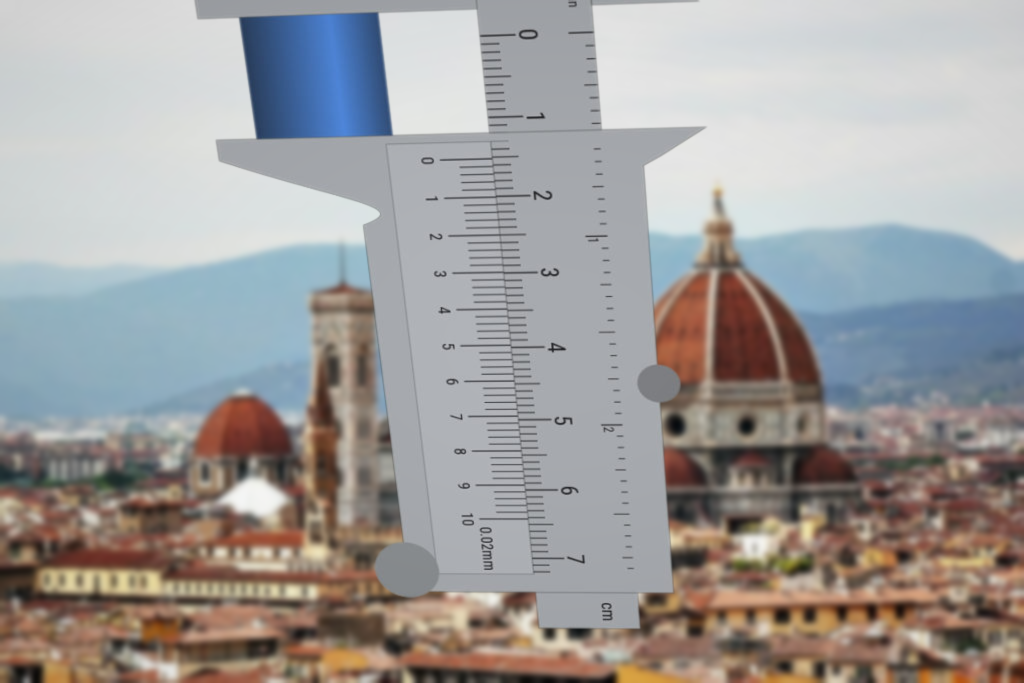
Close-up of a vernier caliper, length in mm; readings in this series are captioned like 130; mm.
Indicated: 15.2; mm
